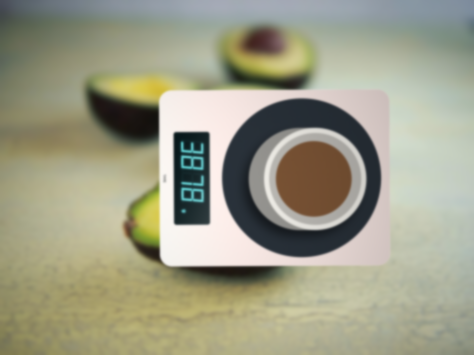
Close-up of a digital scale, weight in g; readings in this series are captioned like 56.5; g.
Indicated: 3878; g
